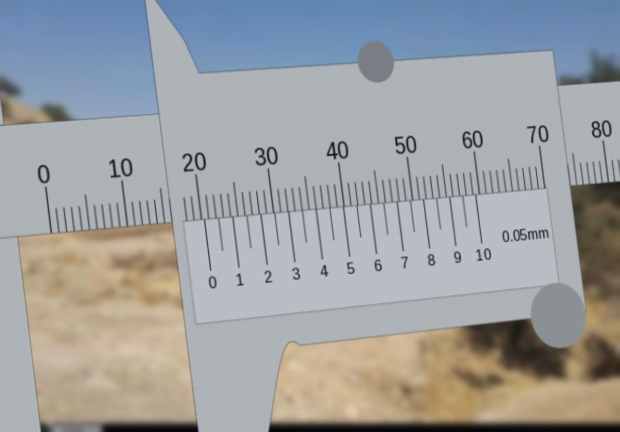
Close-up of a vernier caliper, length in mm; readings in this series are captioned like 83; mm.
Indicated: 20.4; mm
